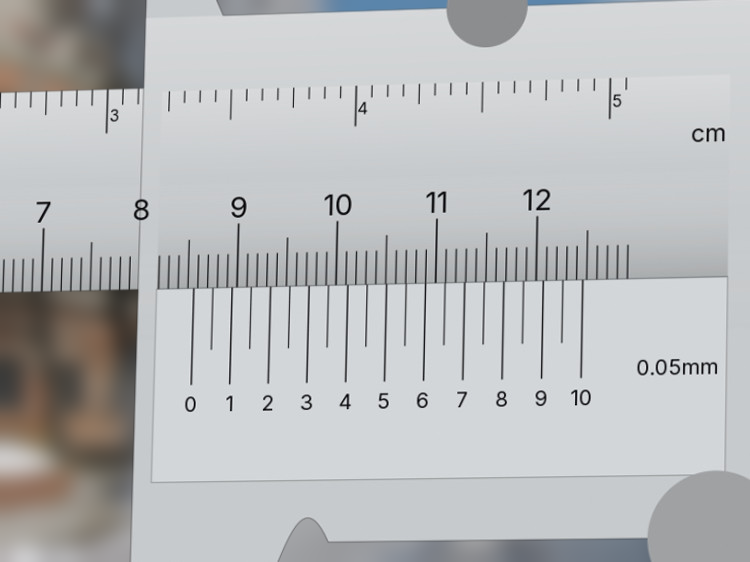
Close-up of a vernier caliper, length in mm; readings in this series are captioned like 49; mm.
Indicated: 85.6; mm
